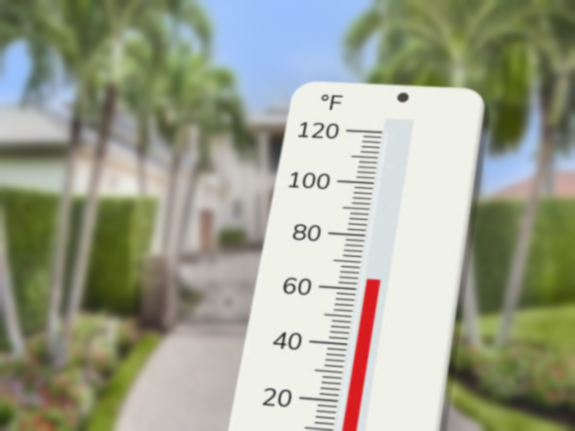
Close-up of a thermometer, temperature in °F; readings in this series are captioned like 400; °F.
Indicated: 64; °F
